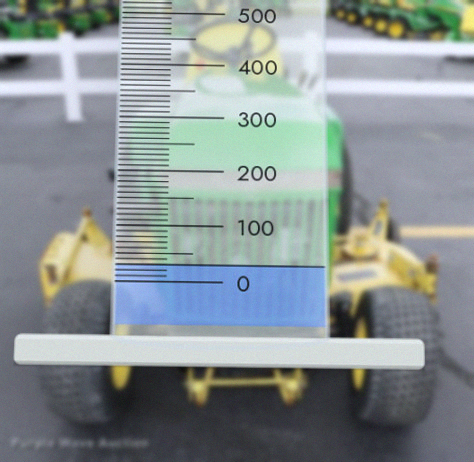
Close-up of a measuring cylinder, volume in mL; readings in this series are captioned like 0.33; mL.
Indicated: 30; mL
